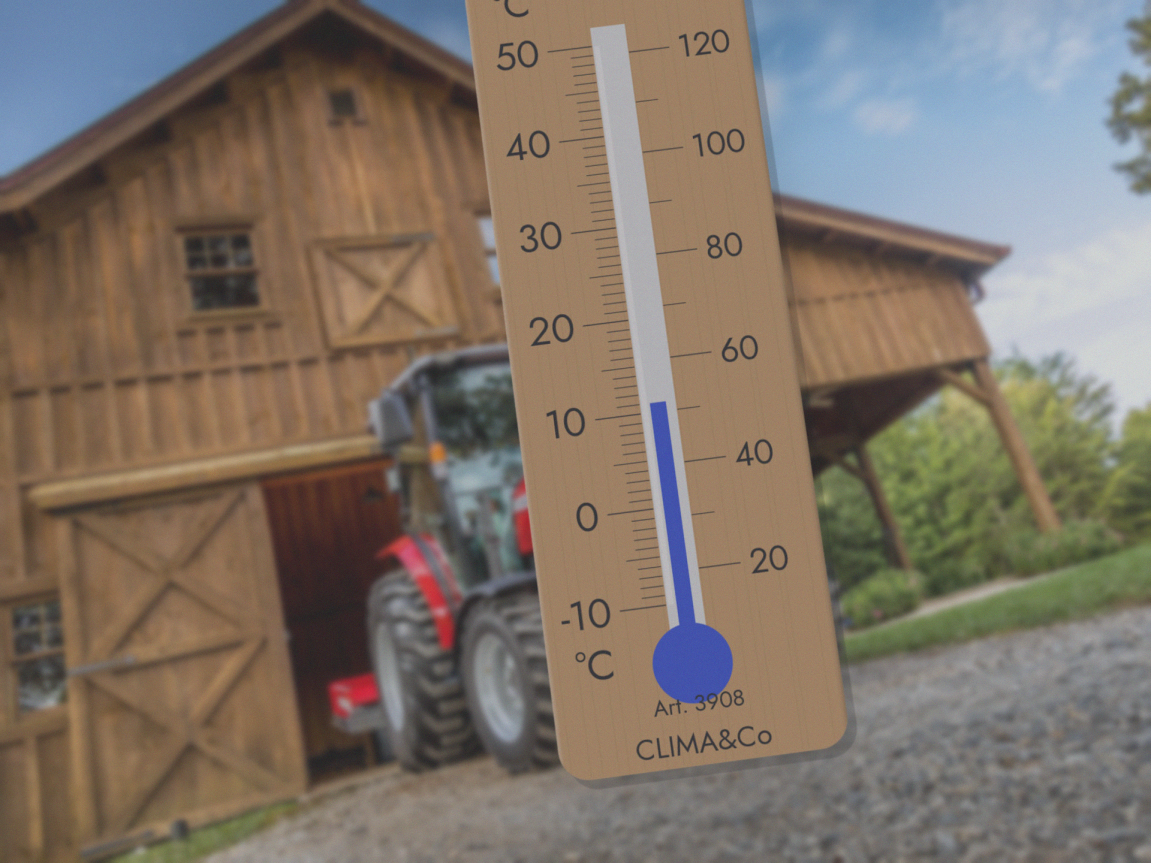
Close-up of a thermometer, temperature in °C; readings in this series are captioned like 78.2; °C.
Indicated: 11; °C
